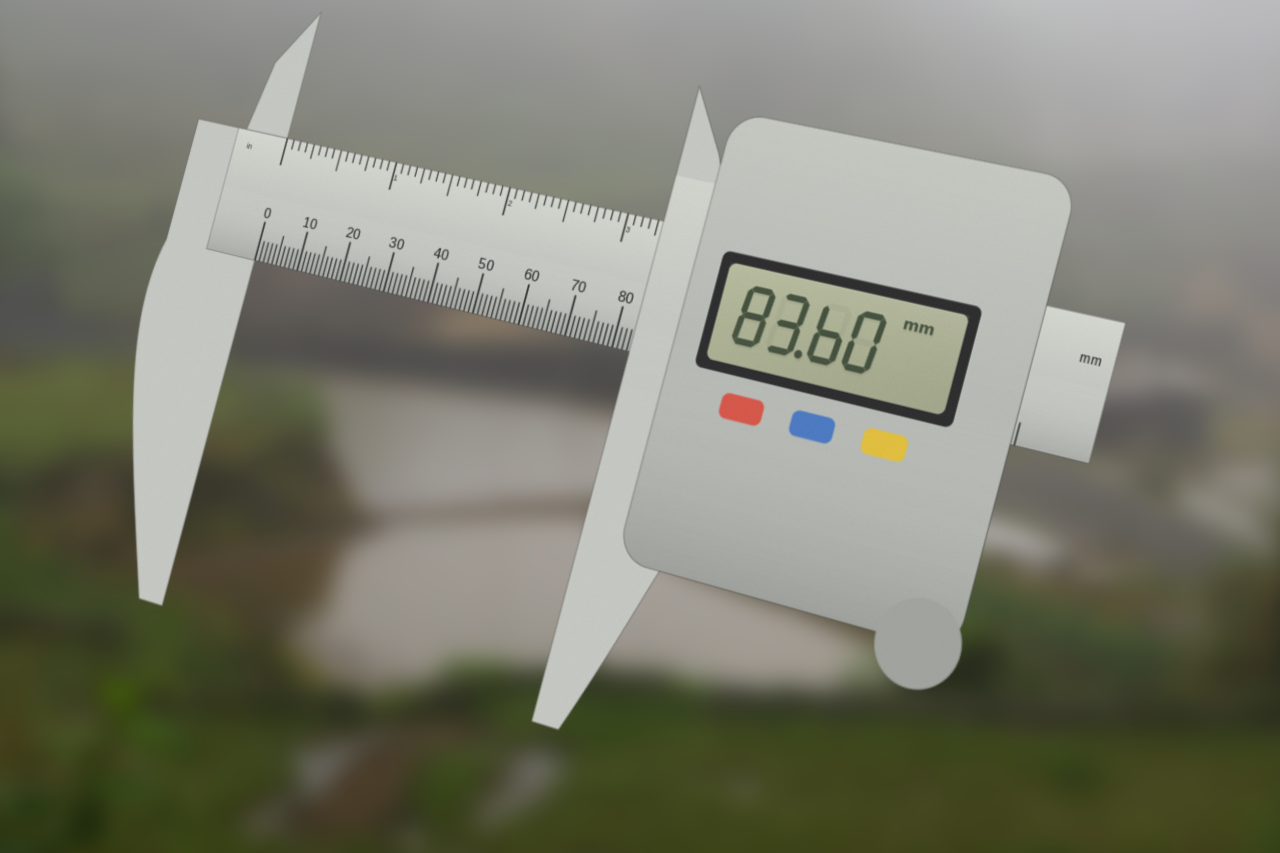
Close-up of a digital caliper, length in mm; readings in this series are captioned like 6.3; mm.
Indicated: 83.60; mm
